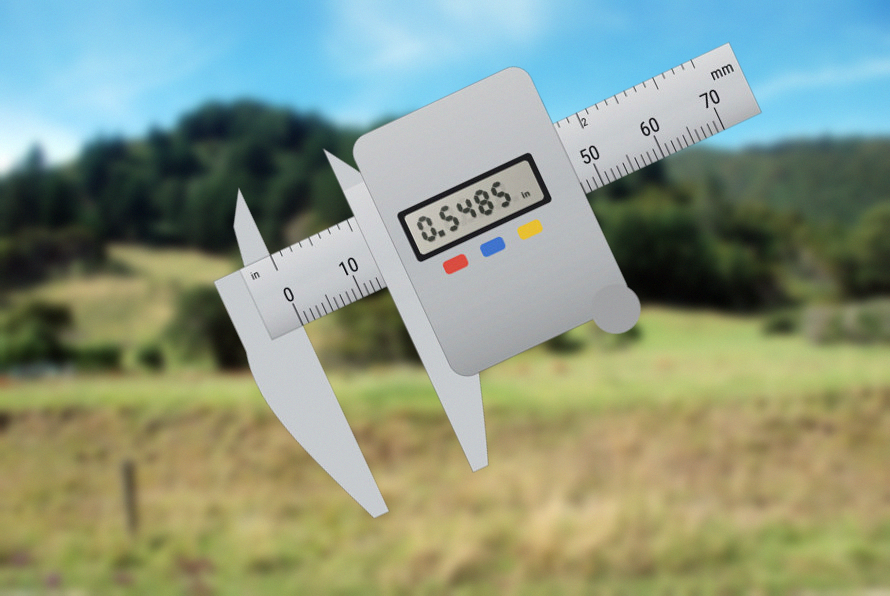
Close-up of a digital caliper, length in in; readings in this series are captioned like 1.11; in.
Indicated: 0.5485; in
